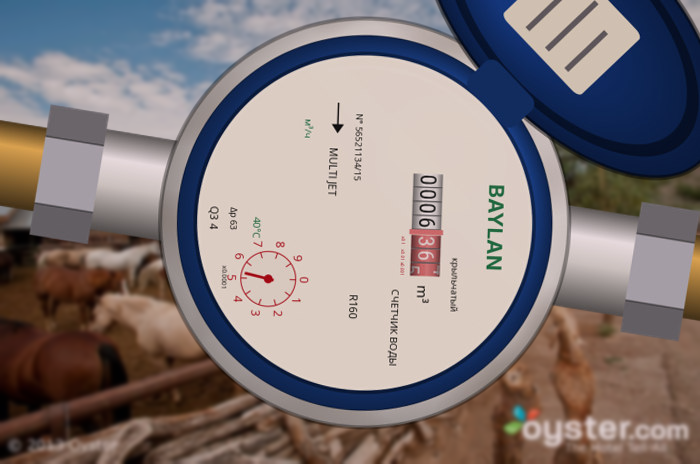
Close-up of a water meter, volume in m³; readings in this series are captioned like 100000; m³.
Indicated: 6.3645; m³
